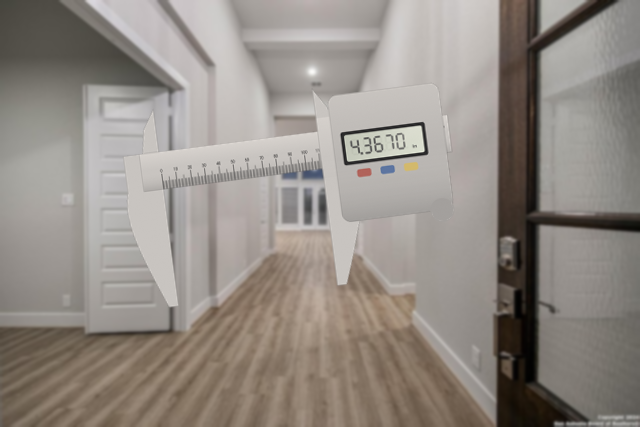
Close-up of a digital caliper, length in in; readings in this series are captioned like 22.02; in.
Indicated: 4.3670; in
